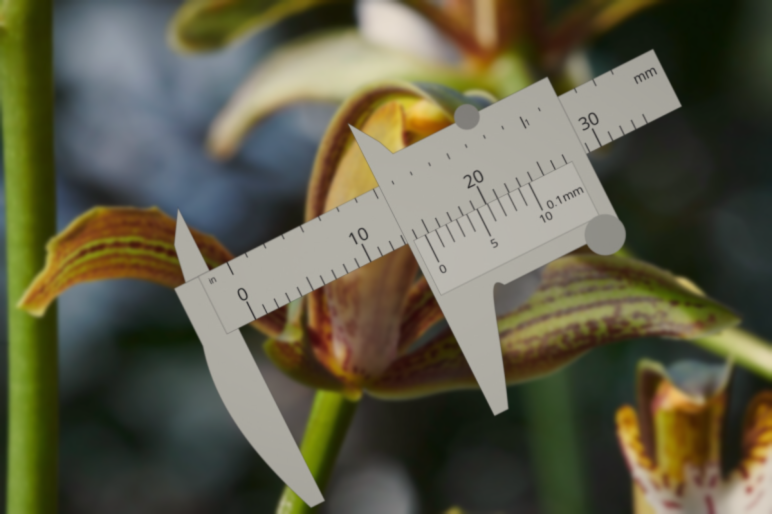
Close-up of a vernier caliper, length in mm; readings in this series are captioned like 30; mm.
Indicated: 14.7; mm
